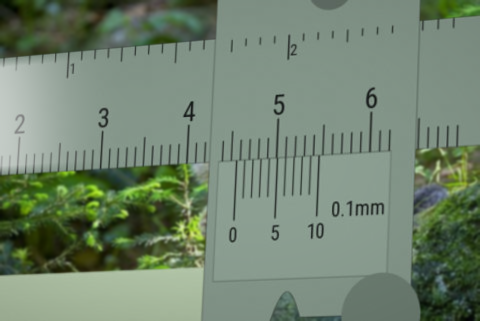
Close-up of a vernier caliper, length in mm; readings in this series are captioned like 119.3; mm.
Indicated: 45.6; mm
